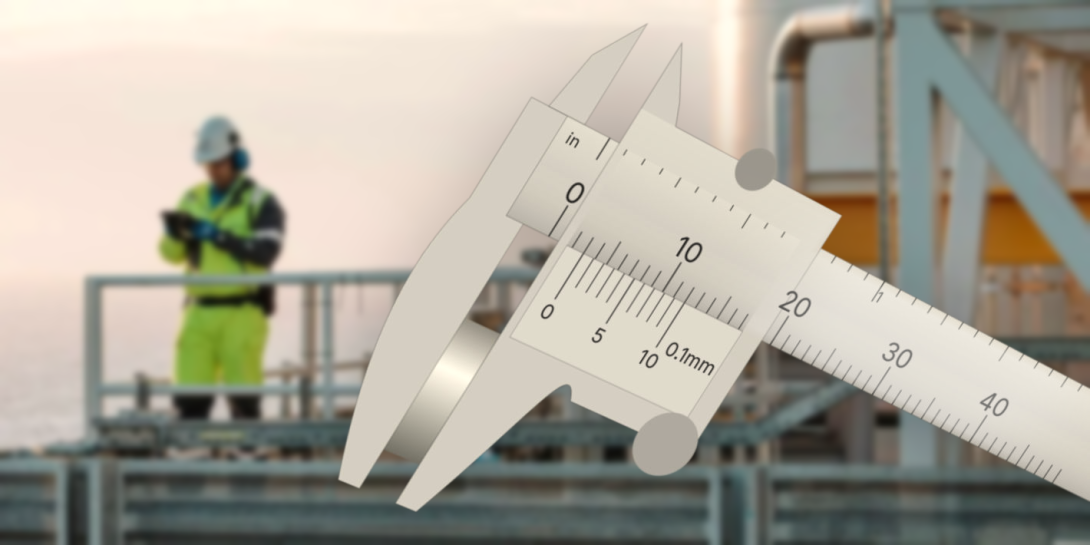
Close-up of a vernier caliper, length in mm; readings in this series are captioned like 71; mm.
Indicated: 3.0; mm
